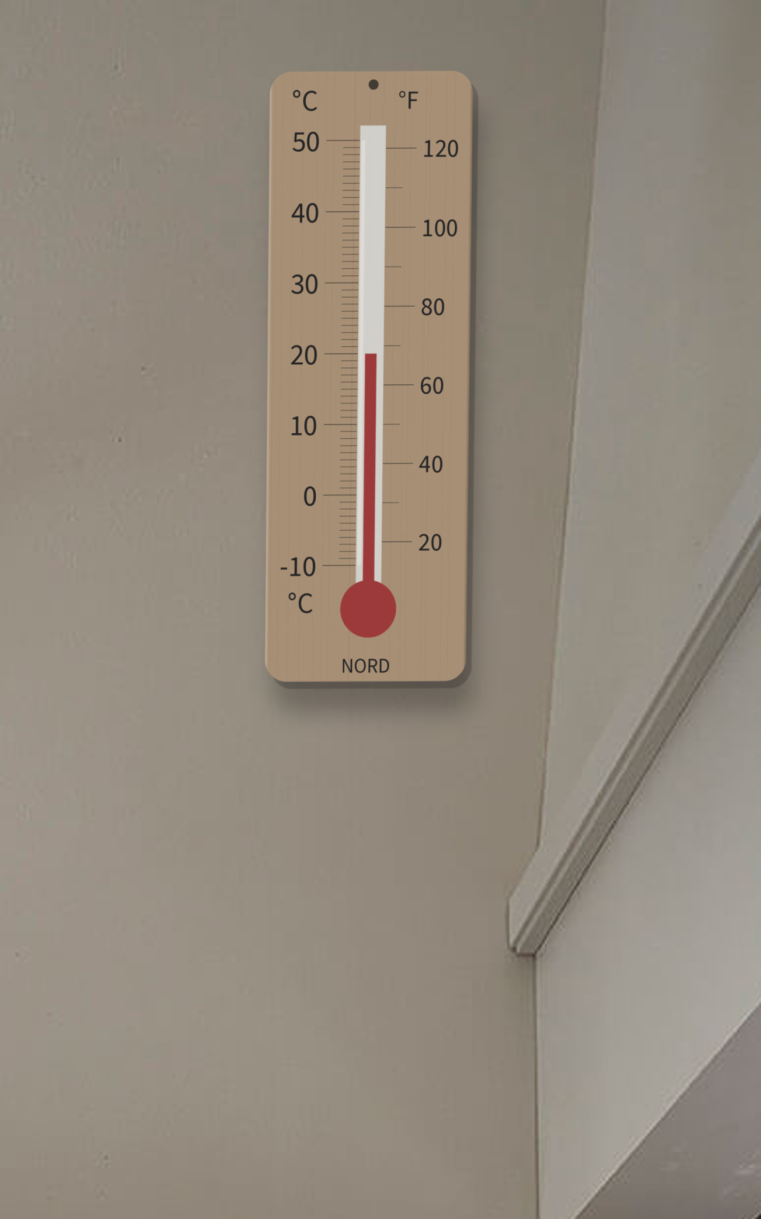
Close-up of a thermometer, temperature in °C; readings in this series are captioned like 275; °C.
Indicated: 20; °C
